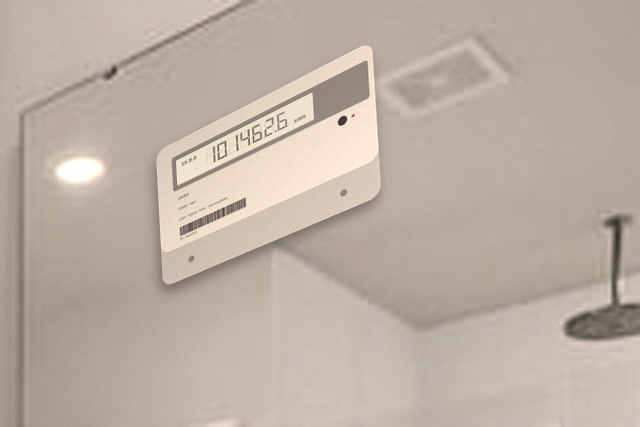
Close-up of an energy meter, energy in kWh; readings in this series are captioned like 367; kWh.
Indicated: 101462.6; kWh
